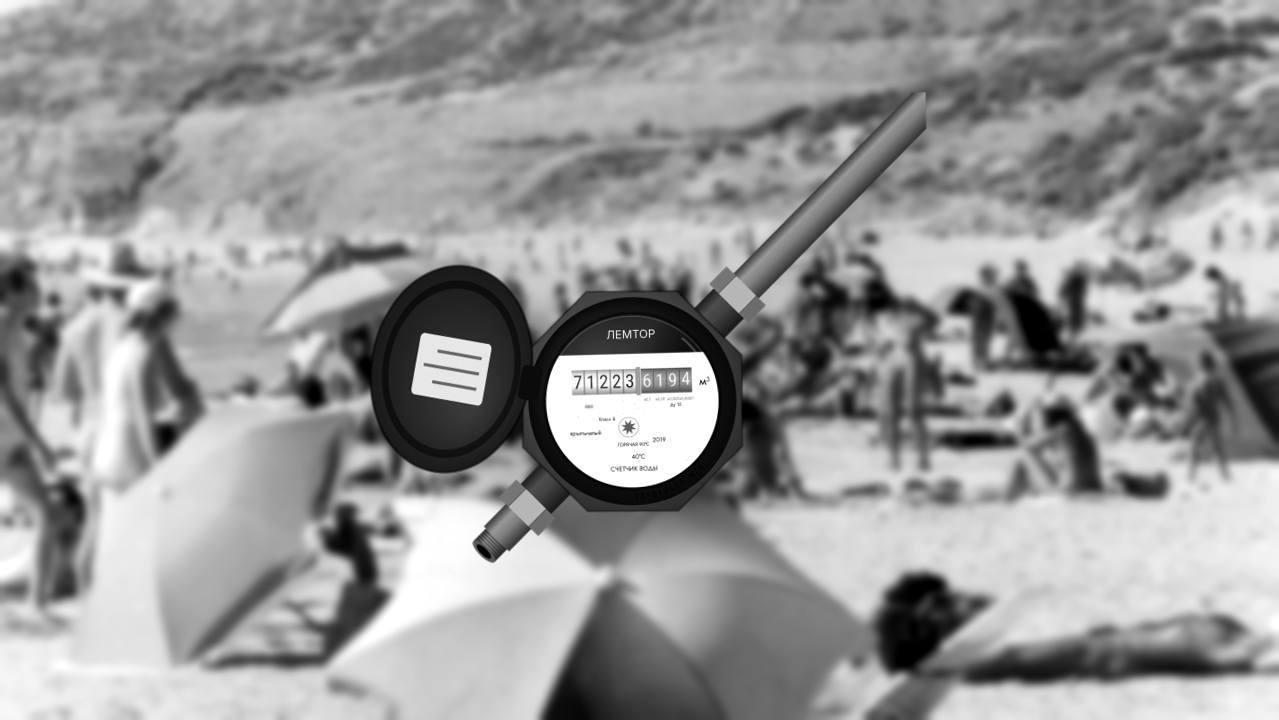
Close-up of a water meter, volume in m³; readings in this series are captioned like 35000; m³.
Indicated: 71223.6194; m³
